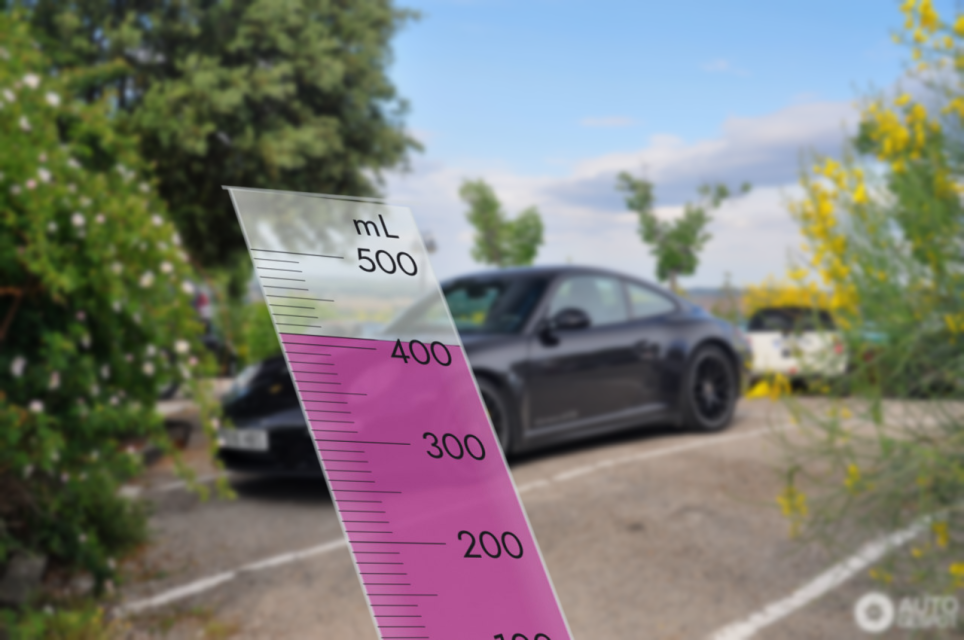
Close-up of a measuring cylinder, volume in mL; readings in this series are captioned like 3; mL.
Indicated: 410; mL
